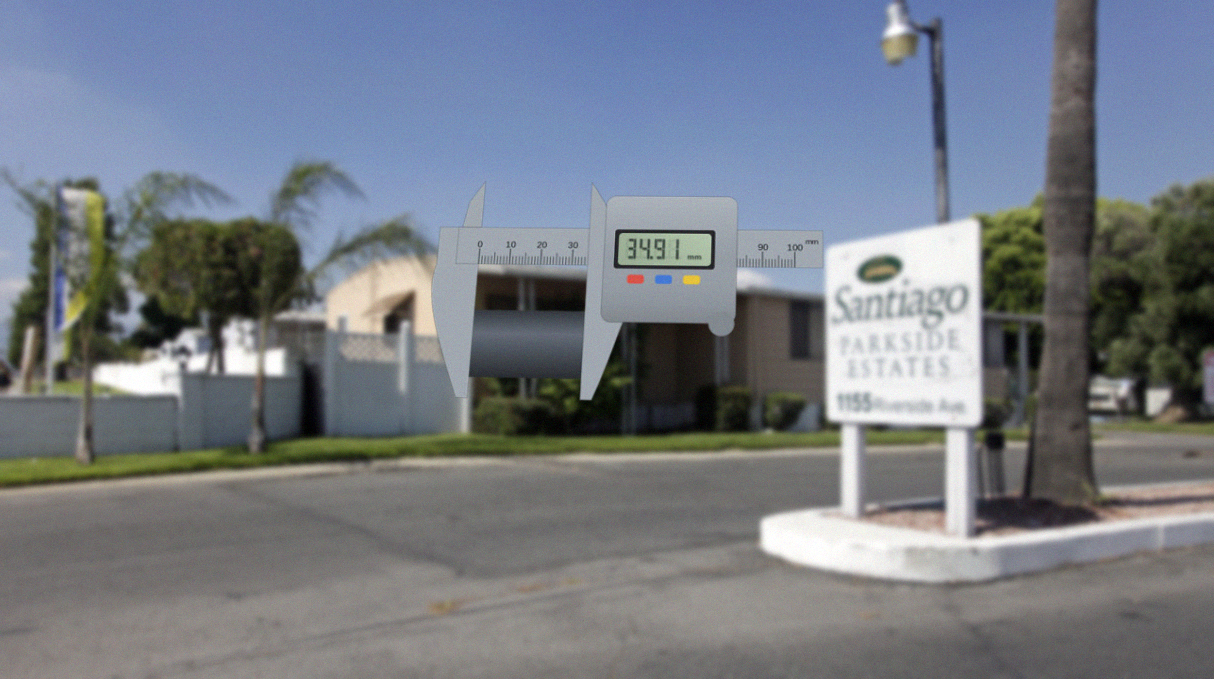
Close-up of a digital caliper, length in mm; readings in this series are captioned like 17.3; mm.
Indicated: 34.91; mm
